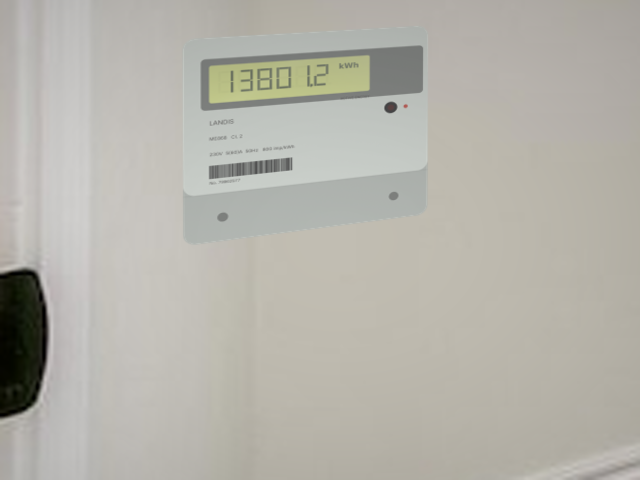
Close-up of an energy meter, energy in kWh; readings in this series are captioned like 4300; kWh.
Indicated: 13801.2; kWh
